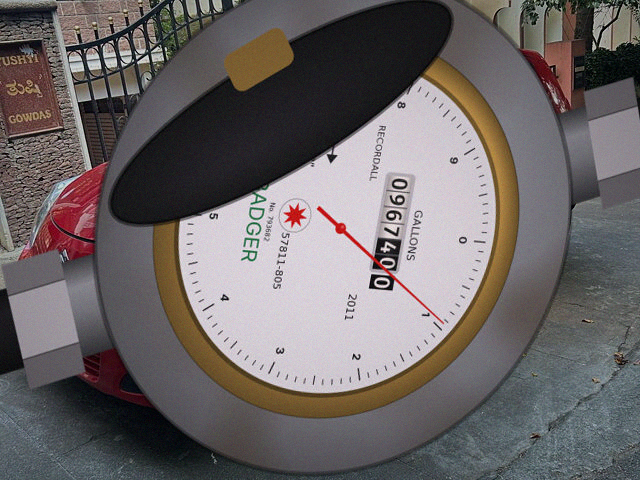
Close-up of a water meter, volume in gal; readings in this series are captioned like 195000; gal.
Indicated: 967400.9; gal
